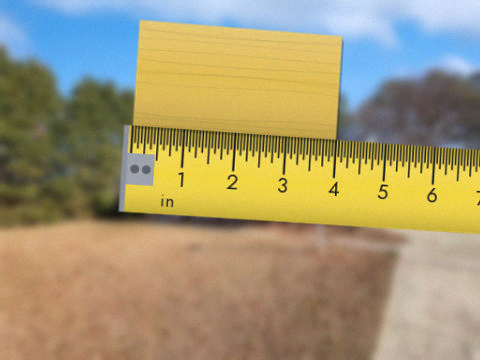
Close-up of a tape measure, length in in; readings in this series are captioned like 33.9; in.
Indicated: 4; in
